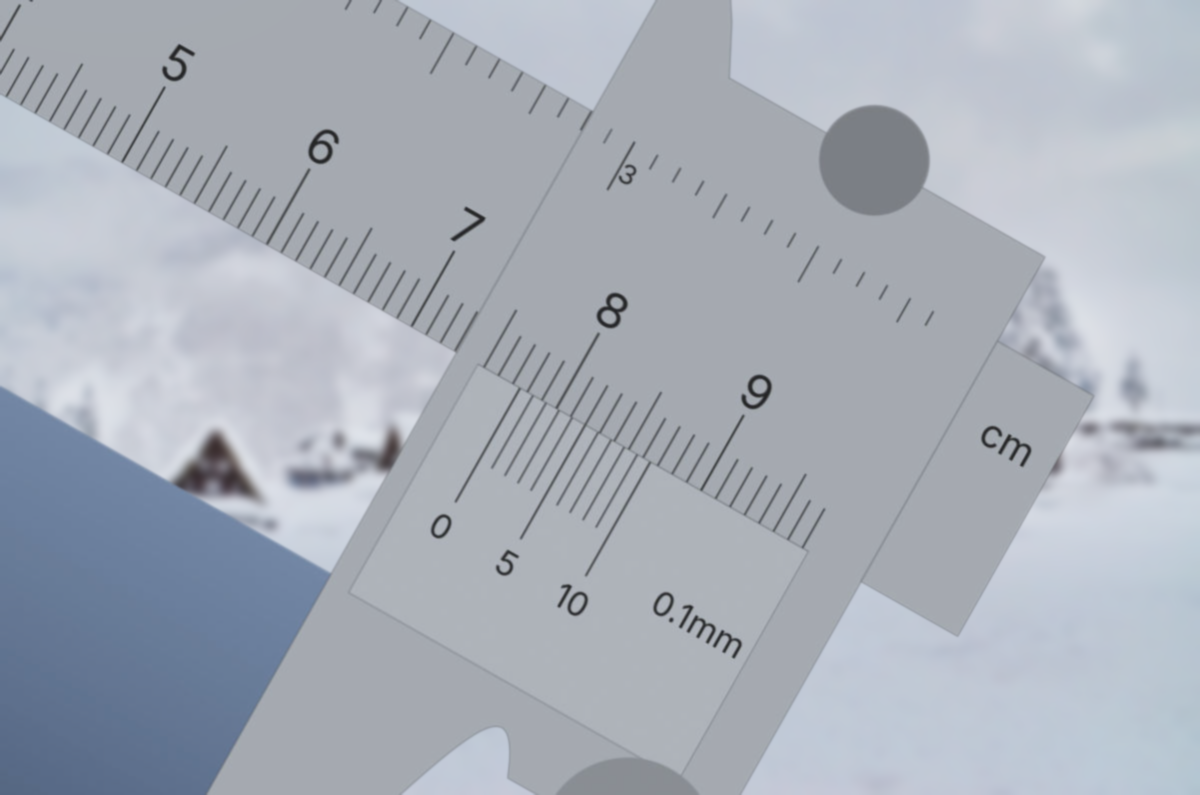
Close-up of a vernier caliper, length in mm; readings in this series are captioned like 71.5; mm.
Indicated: 77.5; mm
